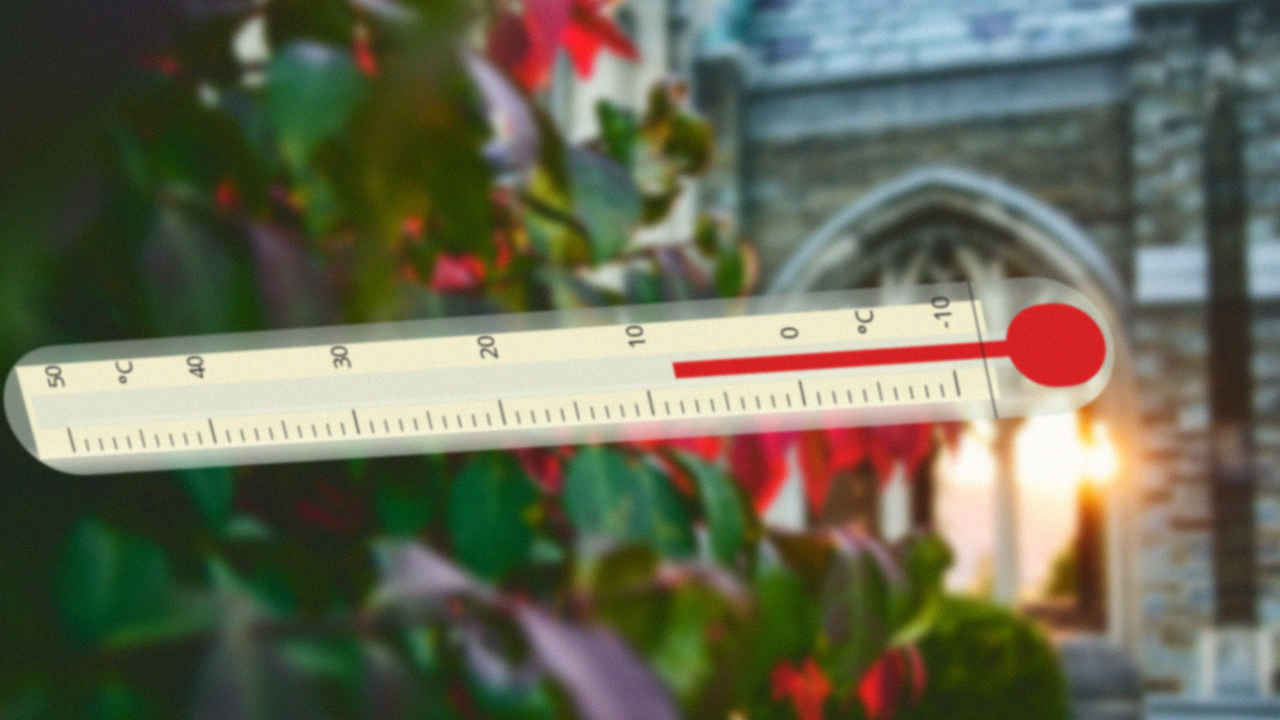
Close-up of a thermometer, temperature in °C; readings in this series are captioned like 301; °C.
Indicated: 8; °C
